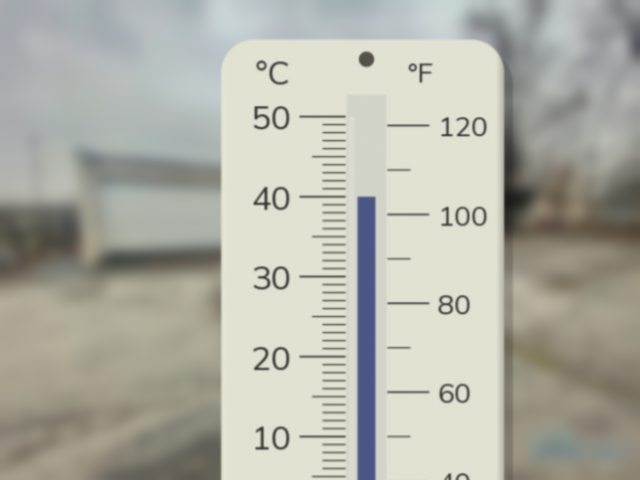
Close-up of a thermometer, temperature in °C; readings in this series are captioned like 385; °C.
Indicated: 40; °C
